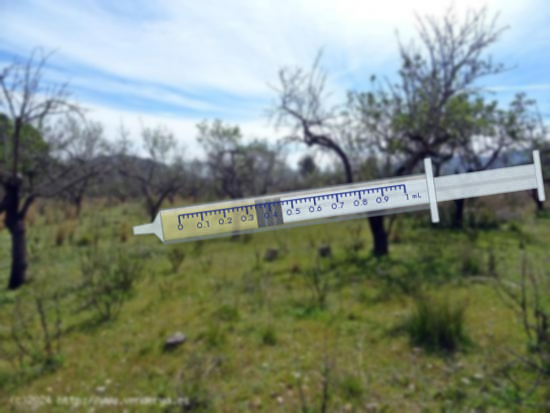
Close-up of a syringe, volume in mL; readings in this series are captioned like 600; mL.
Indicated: 0.34; mL
